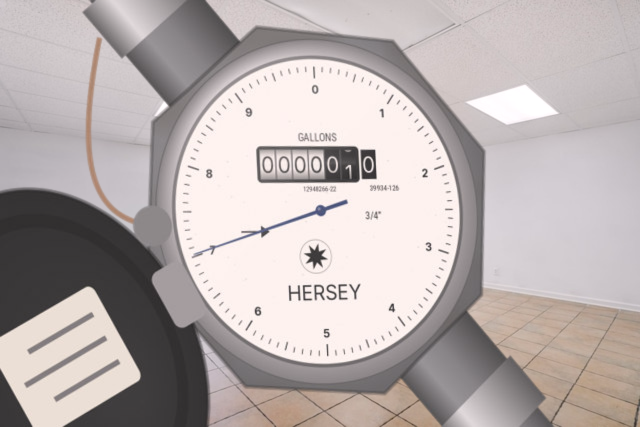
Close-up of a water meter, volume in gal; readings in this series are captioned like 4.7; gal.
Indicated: 7.0; gal
